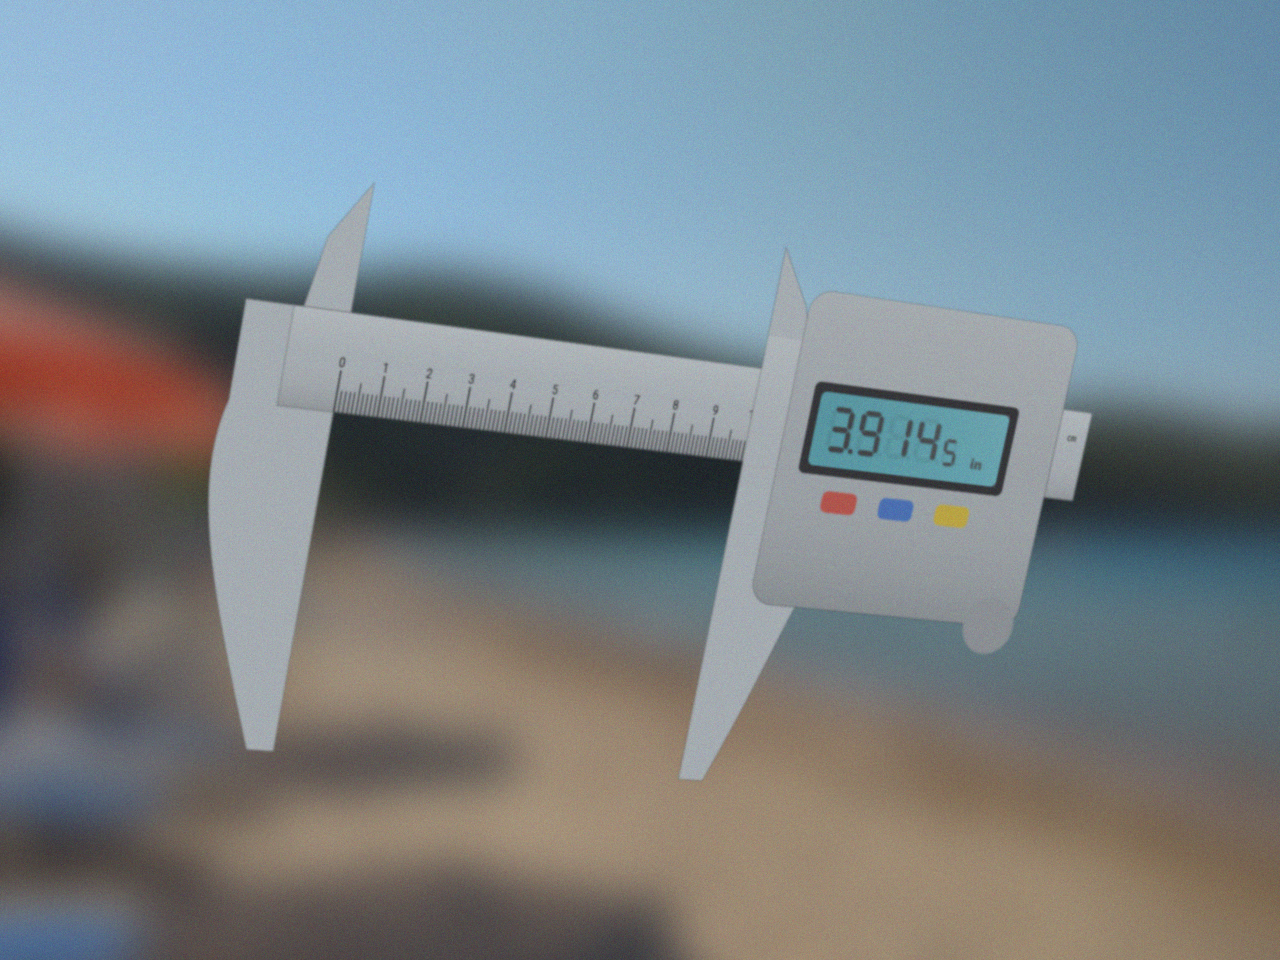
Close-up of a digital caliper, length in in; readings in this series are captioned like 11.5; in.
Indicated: 3.9145; in
